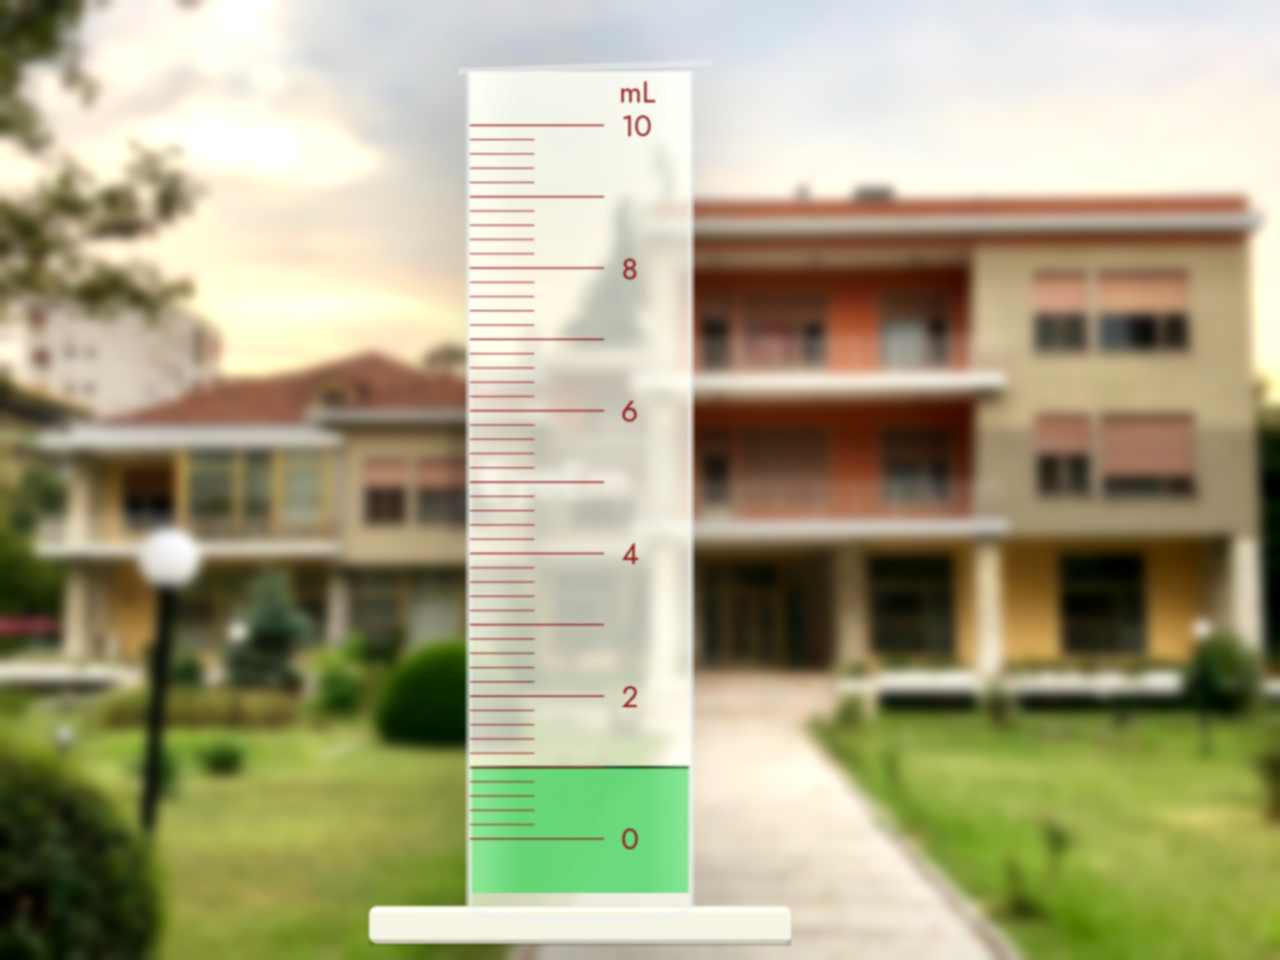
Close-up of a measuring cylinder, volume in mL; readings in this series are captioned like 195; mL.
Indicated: 1; mL
